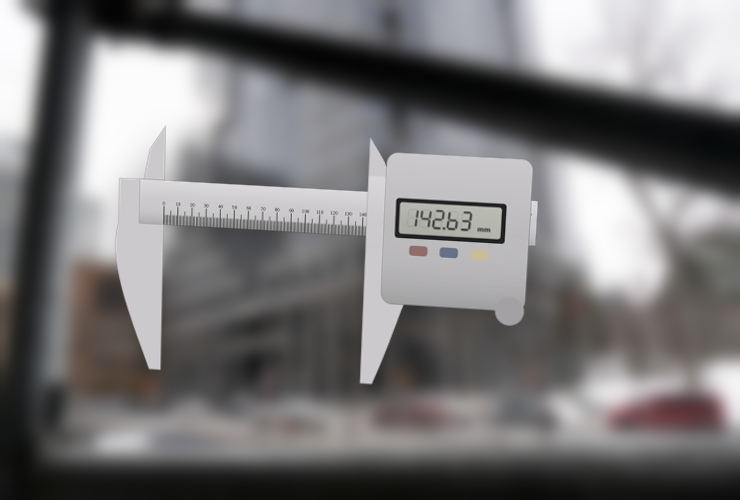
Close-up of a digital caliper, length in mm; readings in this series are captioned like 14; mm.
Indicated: 142.63; mm
